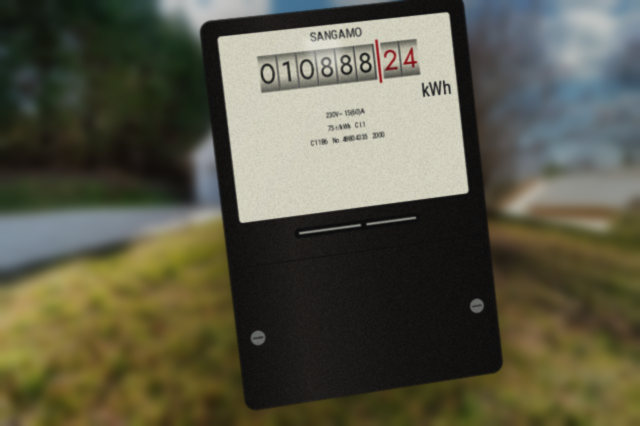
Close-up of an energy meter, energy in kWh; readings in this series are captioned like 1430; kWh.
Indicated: 10888.24; kWh
